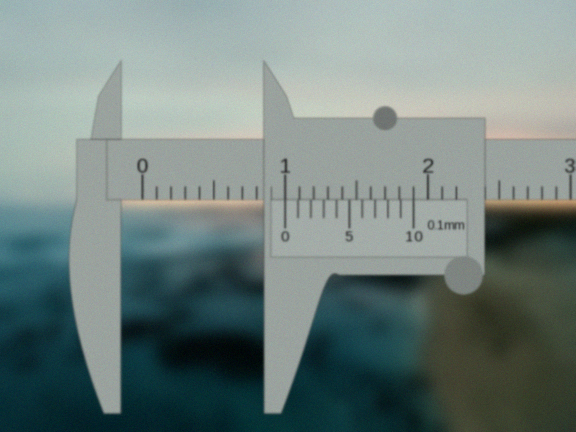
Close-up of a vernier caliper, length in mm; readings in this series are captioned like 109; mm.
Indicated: 10.0; mm
